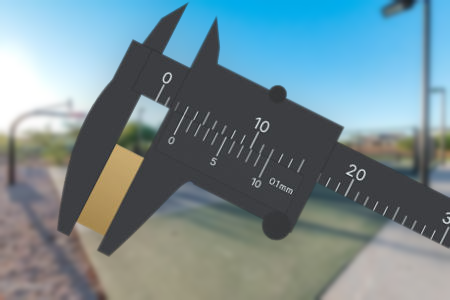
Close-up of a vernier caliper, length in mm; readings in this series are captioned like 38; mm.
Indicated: 3.0; mm
